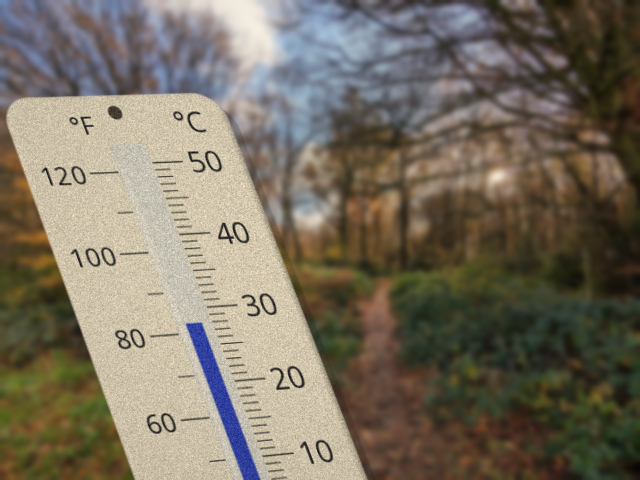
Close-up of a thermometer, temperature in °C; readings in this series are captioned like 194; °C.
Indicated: 28; °C
